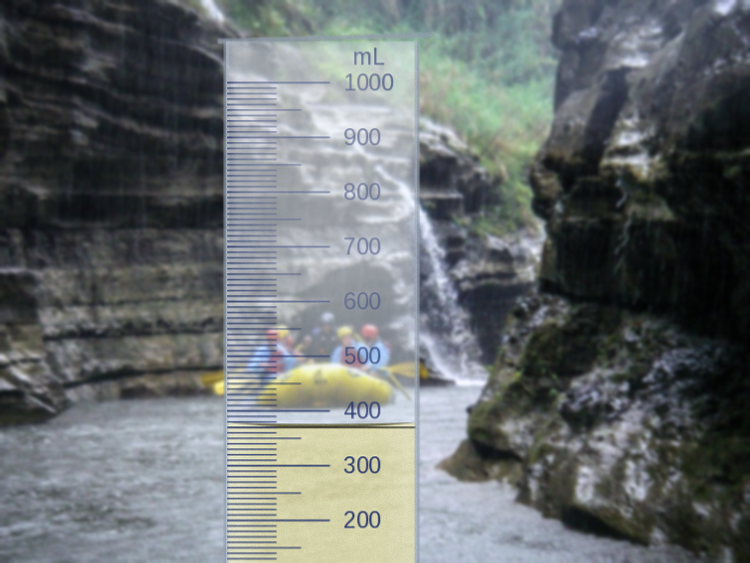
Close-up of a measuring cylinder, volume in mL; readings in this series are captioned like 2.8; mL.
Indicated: 370; mL
